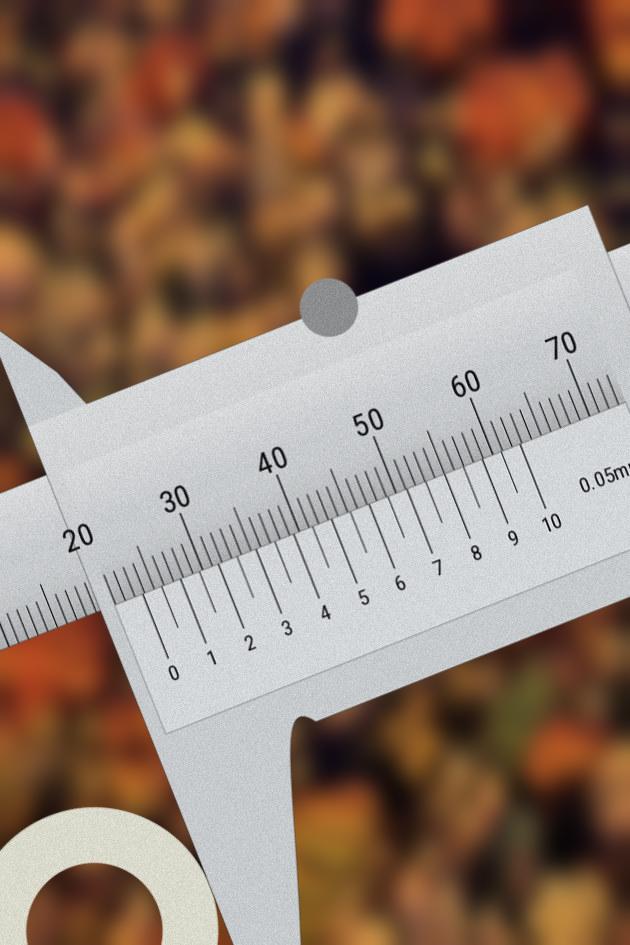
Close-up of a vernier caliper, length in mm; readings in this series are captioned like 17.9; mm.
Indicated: 23.8; mm
